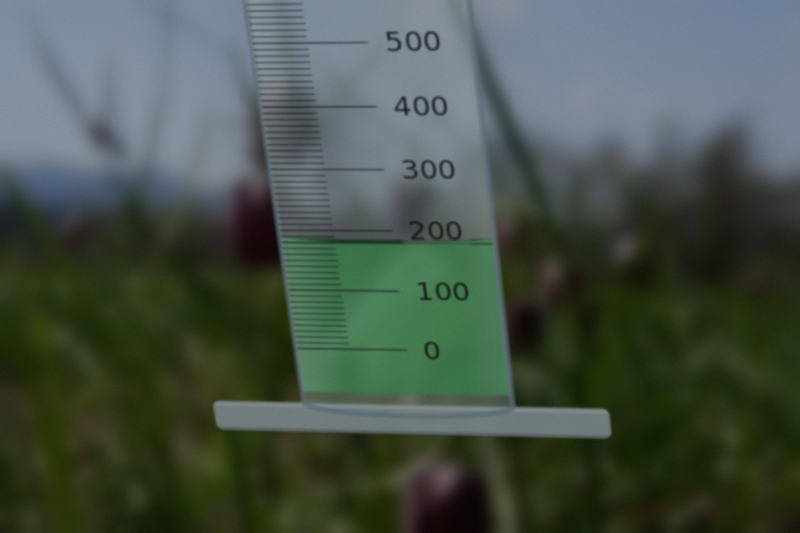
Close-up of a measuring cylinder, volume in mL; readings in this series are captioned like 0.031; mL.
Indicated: 180; mL
